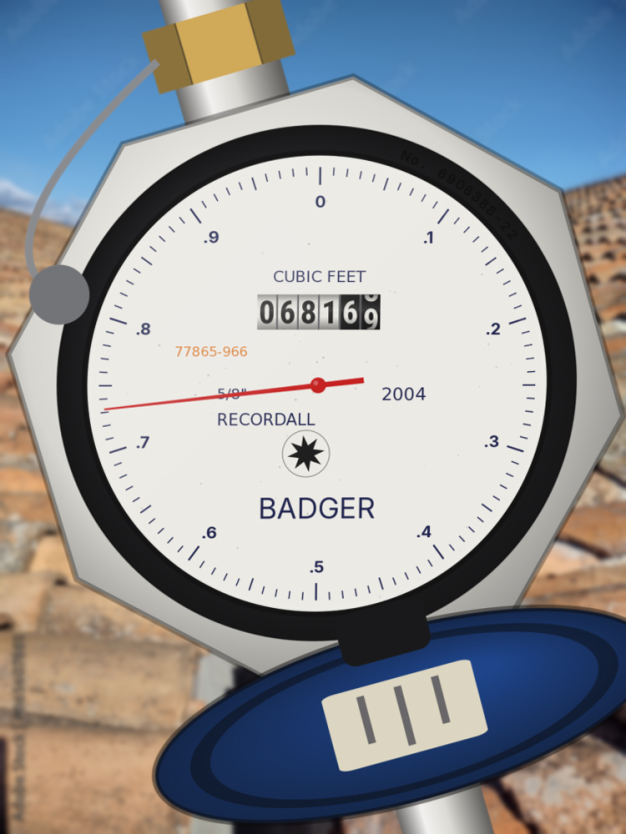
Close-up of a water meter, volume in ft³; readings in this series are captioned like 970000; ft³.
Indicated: 68168.73; ft³
